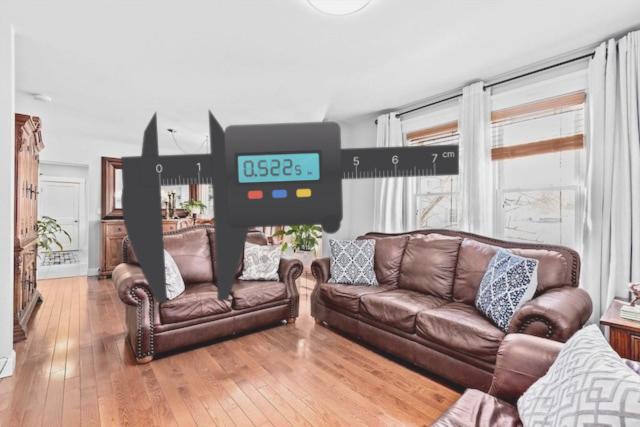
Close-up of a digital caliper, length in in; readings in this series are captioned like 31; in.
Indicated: 0.5225; in
